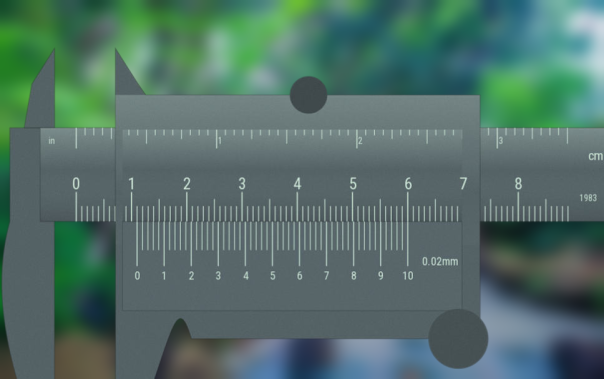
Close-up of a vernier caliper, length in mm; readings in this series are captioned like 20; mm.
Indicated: 11.0; mm
